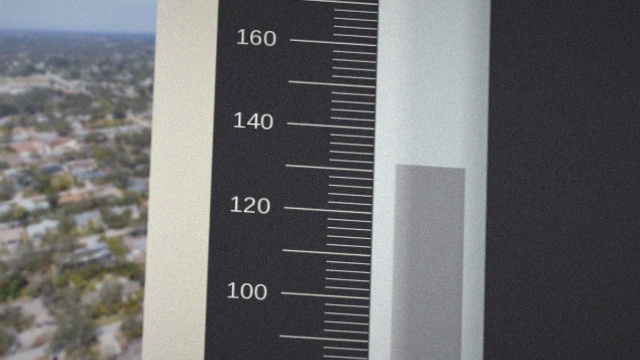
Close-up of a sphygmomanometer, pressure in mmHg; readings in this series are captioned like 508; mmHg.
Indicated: 132; mmHg
